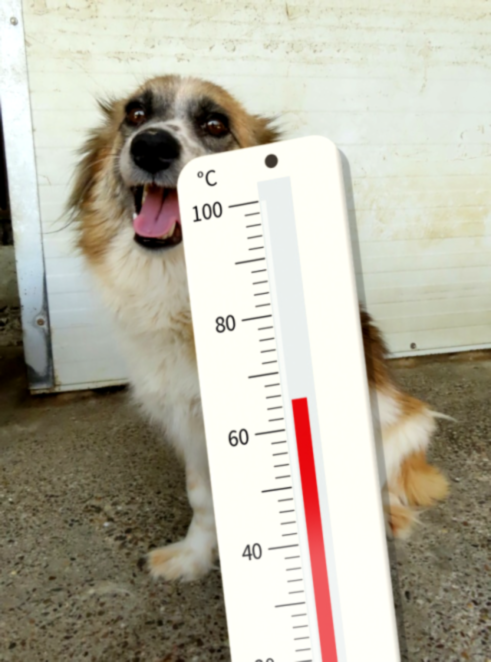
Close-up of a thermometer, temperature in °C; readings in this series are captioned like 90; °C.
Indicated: 65; °C
